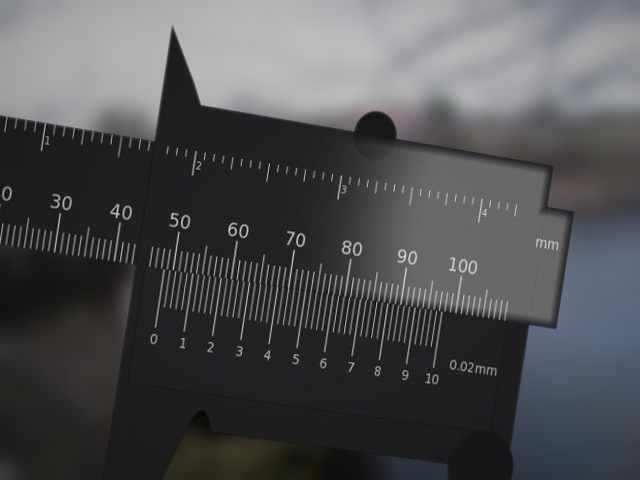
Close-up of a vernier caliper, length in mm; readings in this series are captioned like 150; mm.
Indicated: 48.5; mm
